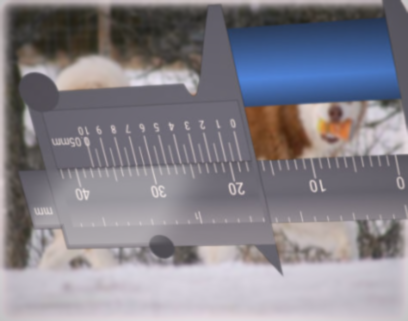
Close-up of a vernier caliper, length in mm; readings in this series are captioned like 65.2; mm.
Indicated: 18.6; mm
